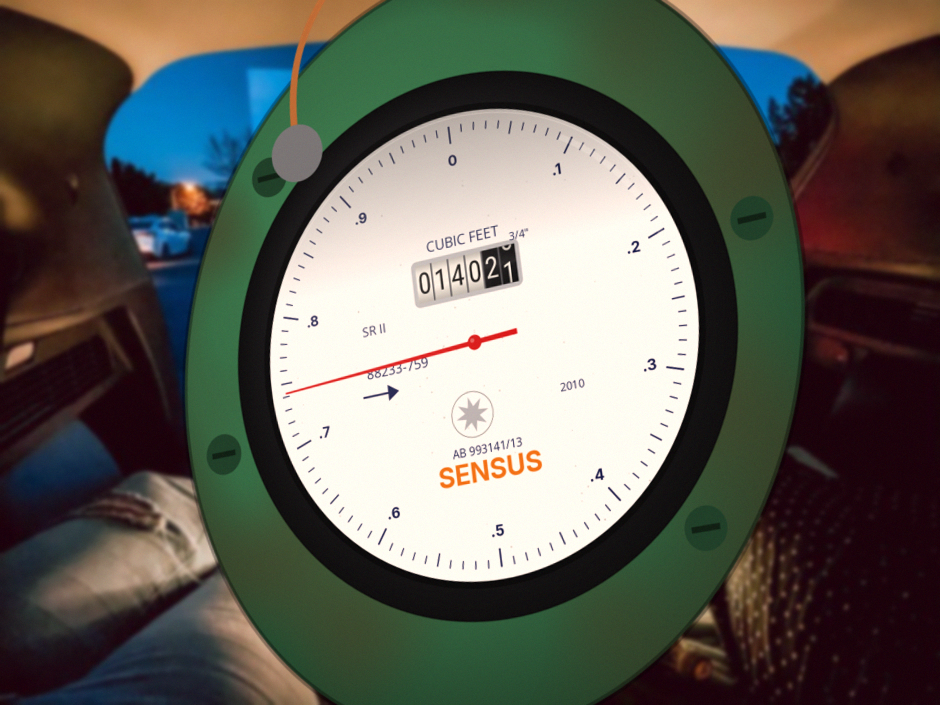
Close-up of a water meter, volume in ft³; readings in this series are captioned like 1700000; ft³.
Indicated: 14020.74; ft³
